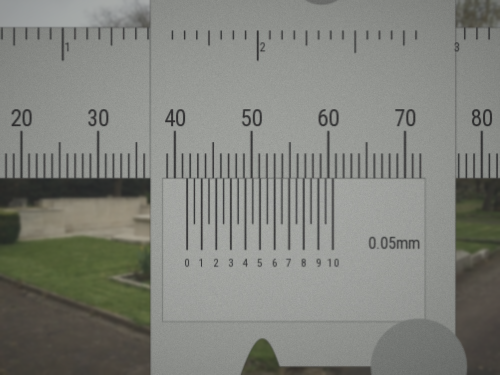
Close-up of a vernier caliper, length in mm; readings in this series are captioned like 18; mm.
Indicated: 41.6; mm
